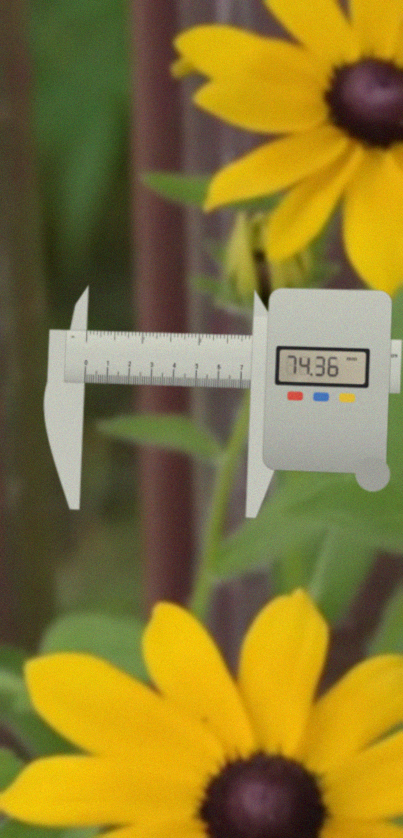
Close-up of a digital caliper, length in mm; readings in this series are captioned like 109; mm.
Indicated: 74.36; mm
